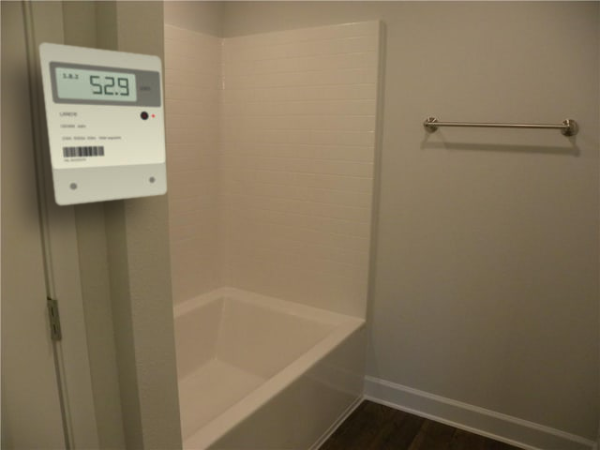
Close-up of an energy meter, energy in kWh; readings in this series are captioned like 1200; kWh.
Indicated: 52.9; kWh
